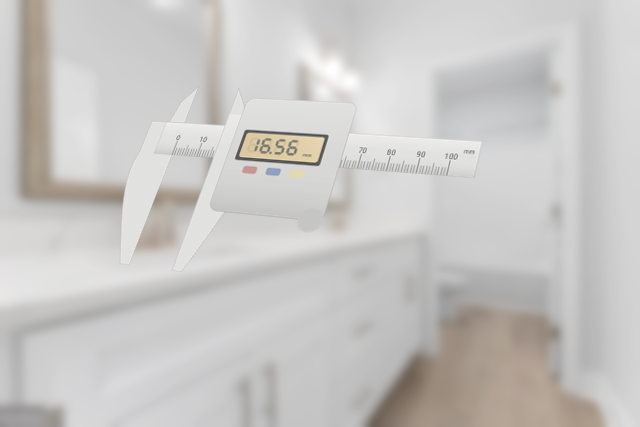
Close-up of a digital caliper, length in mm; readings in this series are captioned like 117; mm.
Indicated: 16.56; mm
